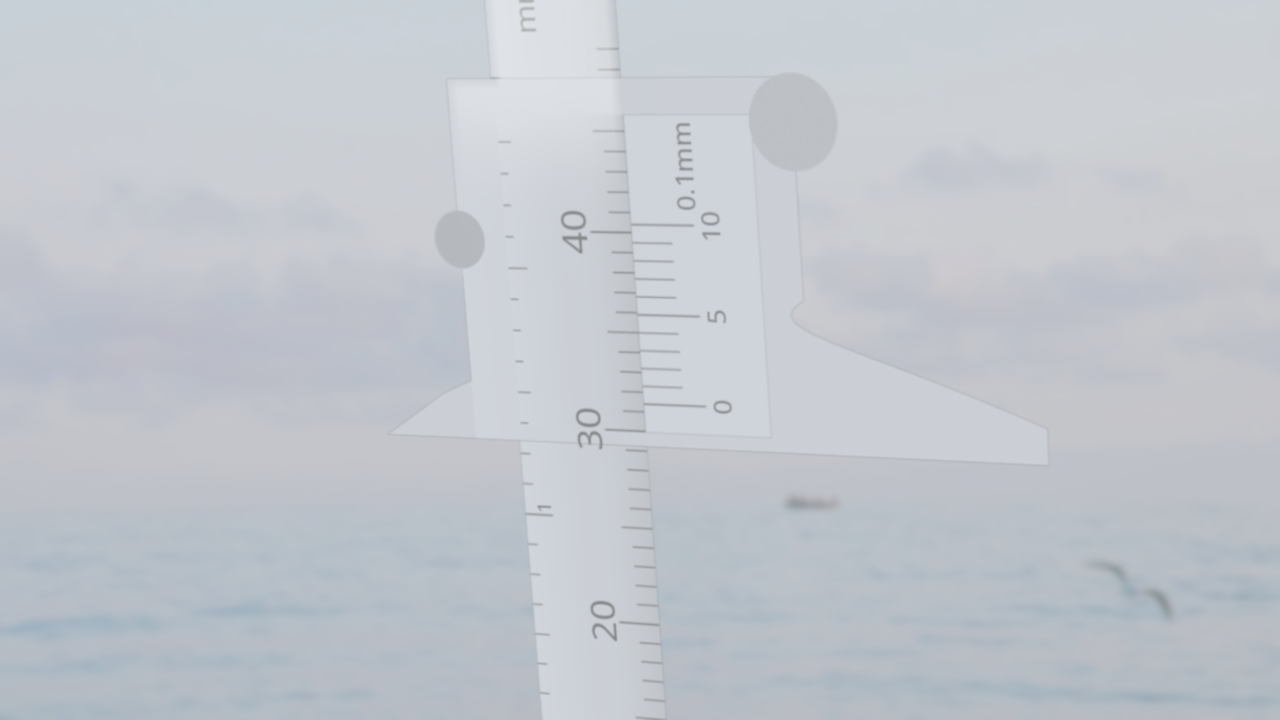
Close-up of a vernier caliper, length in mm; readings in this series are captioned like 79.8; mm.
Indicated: 31.4; mm
